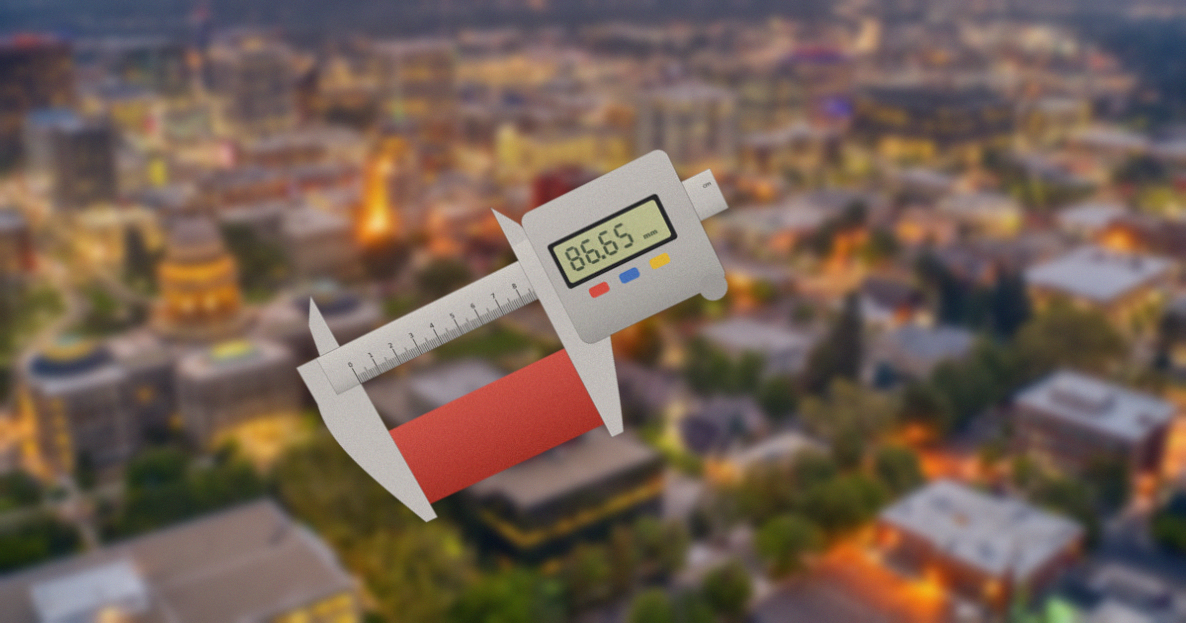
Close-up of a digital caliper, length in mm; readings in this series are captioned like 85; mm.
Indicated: 86.65; mm
